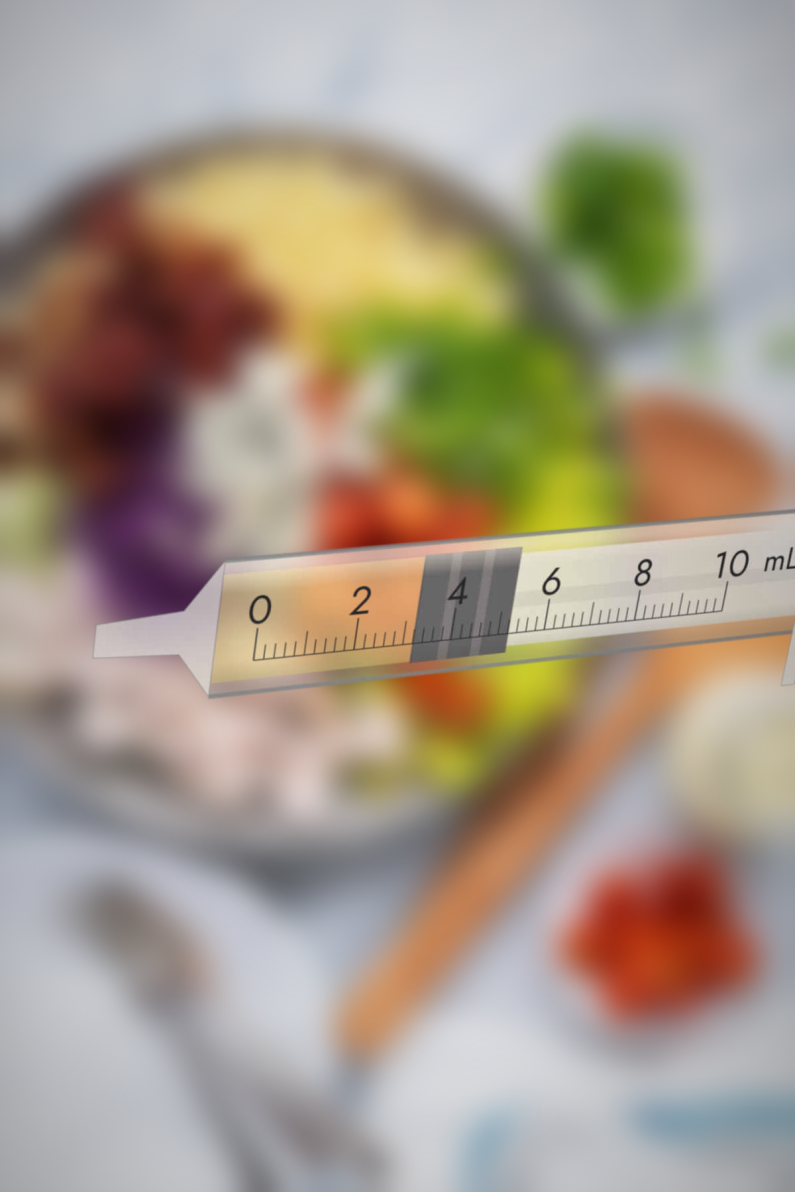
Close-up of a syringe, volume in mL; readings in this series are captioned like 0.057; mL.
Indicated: 3.2; mL
